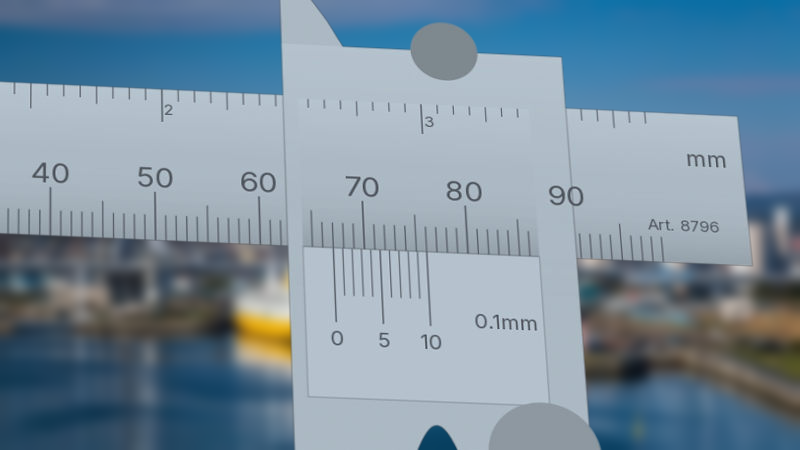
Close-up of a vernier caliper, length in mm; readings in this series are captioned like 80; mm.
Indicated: 67.0; mm
